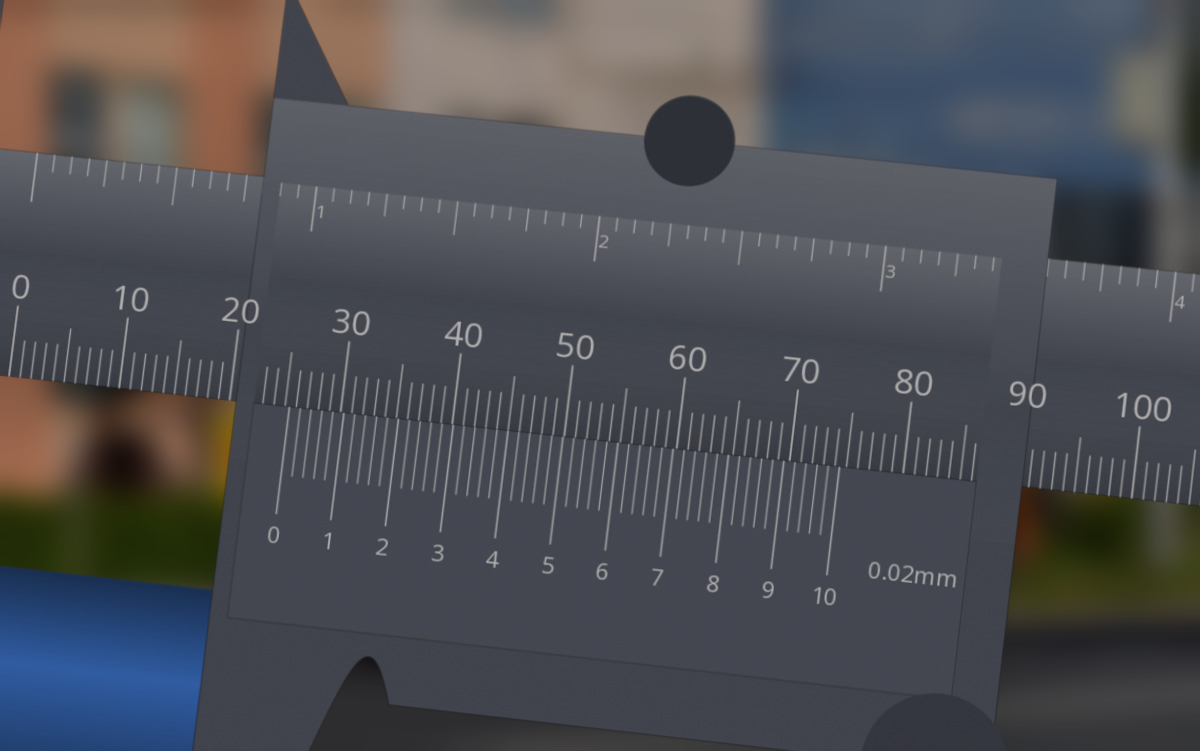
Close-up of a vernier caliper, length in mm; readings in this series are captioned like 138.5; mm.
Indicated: 25.4; mm
